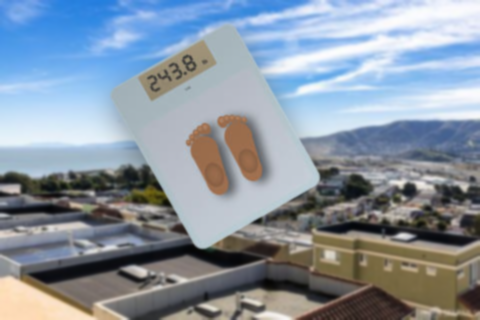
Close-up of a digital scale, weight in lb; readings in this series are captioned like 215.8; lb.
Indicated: 243.8; lb
